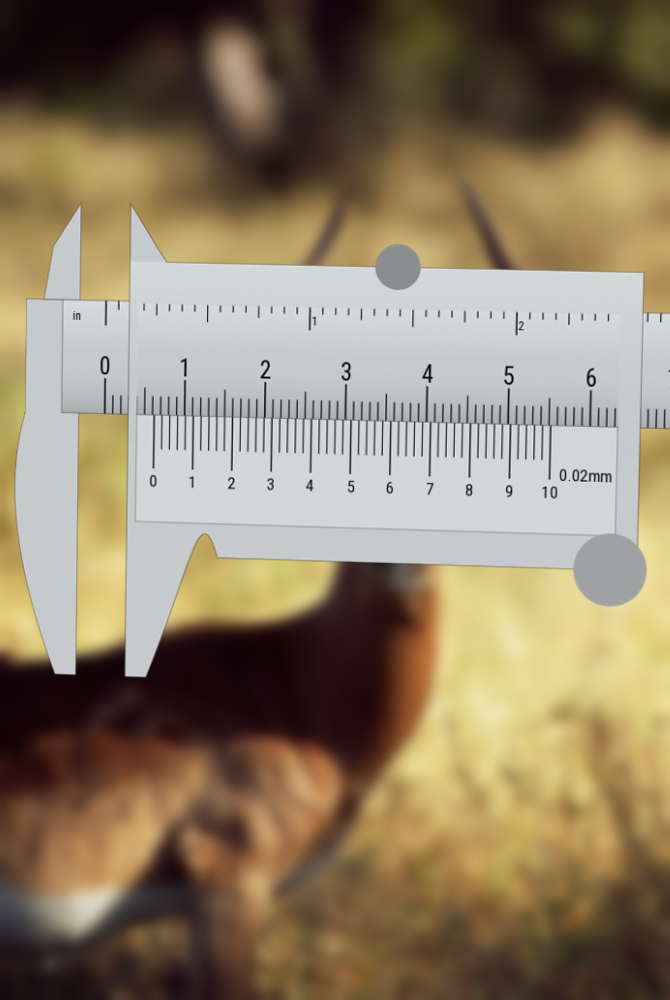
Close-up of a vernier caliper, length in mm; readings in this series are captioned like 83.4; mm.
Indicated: 6.2; mm
